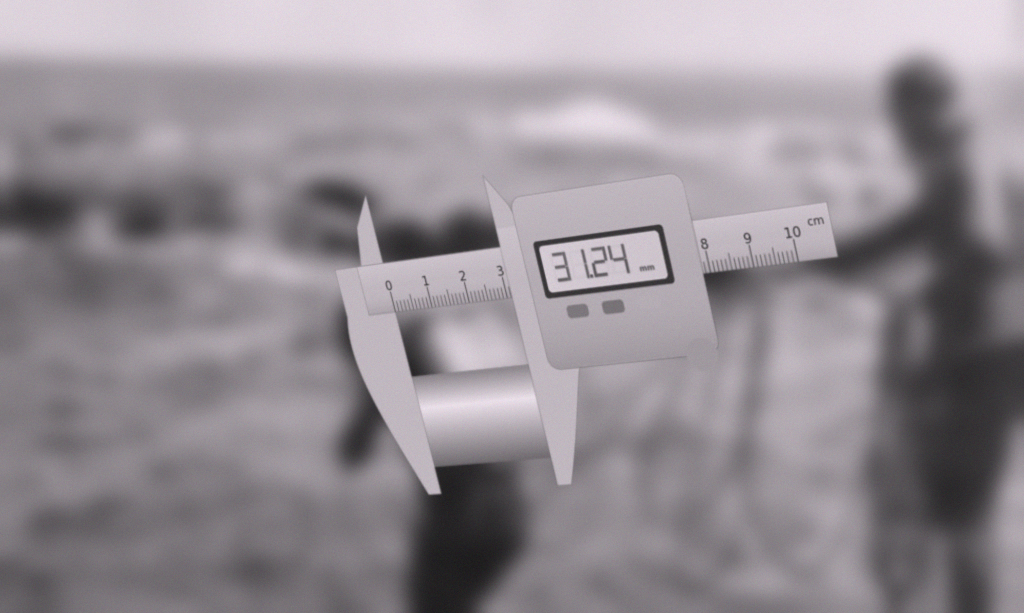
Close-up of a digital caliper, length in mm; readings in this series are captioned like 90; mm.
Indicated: 31.24; mm
